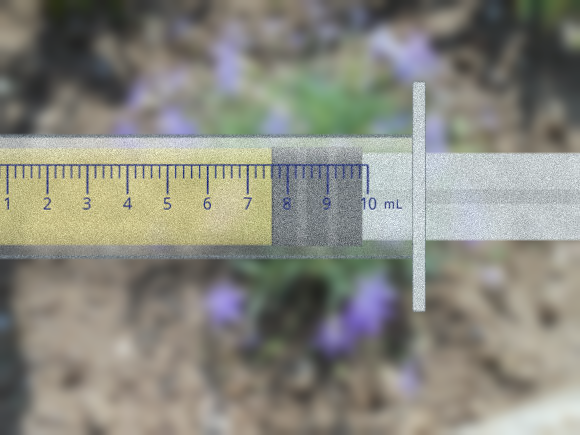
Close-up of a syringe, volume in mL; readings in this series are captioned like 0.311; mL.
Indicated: 7.6; mL
